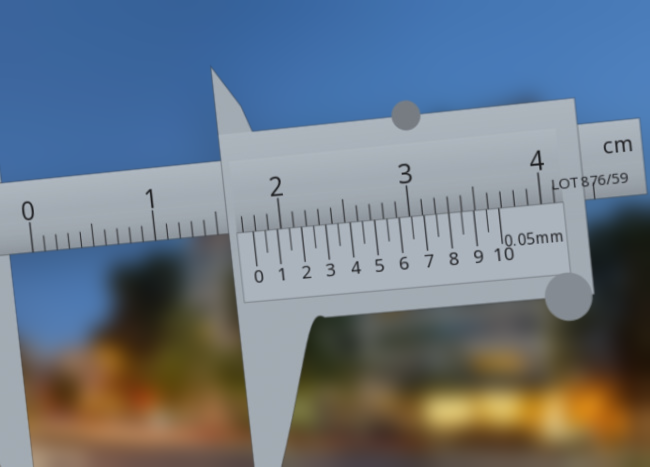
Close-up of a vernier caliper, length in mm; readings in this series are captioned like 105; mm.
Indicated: 17.8; mm
